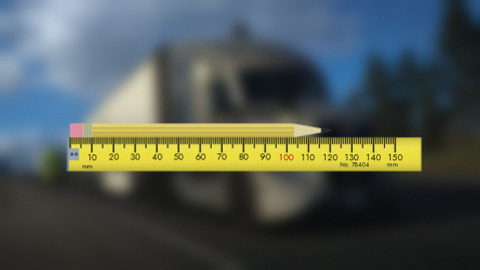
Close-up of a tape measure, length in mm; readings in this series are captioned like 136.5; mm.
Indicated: 120; mm
